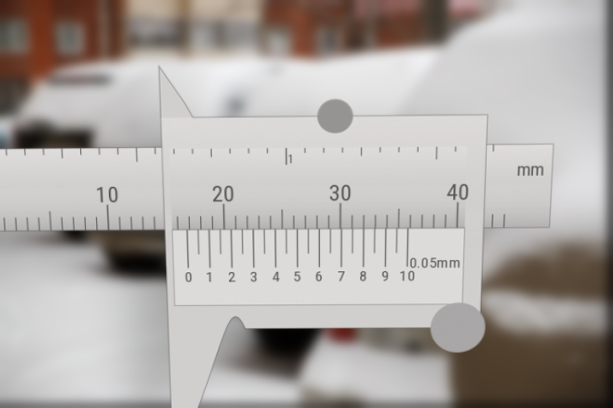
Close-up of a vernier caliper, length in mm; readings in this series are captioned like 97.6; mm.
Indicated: 16.8; mm
